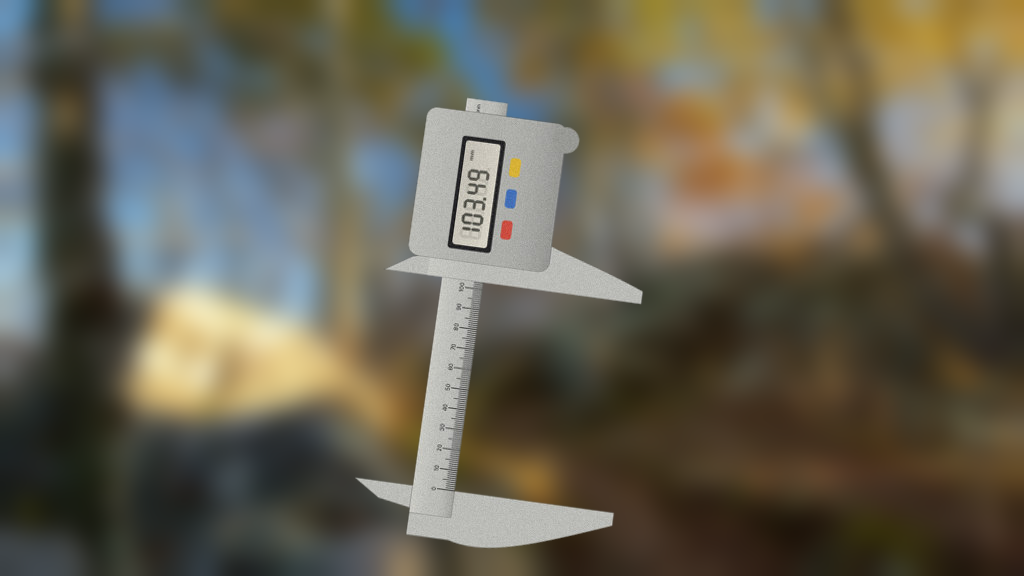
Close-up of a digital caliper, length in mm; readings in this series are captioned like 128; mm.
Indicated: 103.49; mm
